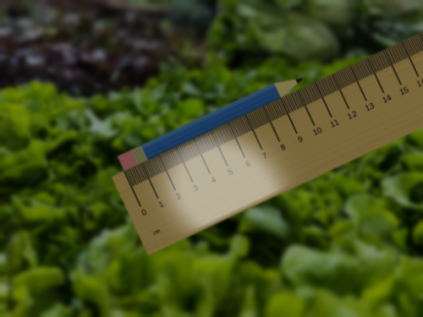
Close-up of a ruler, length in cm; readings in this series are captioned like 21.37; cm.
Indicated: 10.5; cm
